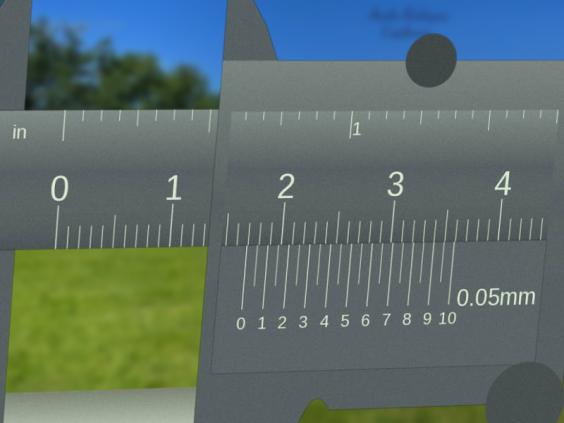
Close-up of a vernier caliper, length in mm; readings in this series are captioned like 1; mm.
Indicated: 16.9; mm
